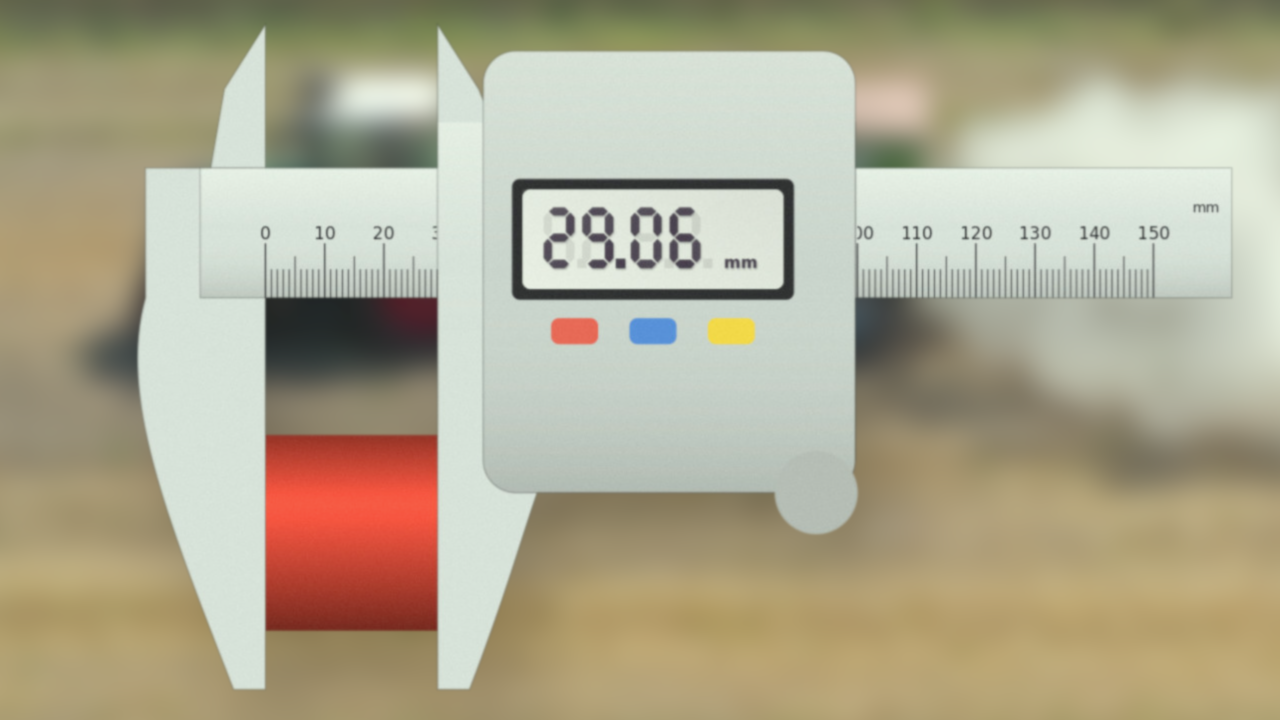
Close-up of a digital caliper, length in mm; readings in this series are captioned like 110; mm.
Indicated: 29.06; mm
